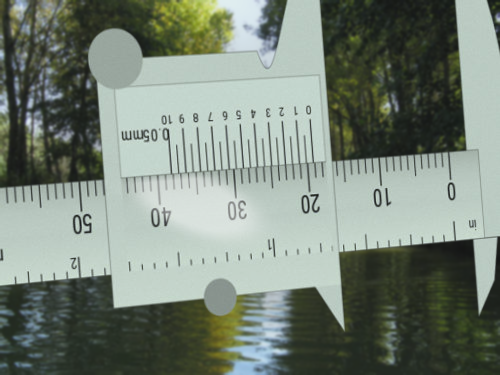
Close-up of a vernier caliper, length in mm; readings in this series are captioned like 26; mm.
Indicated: 19.2; mm
